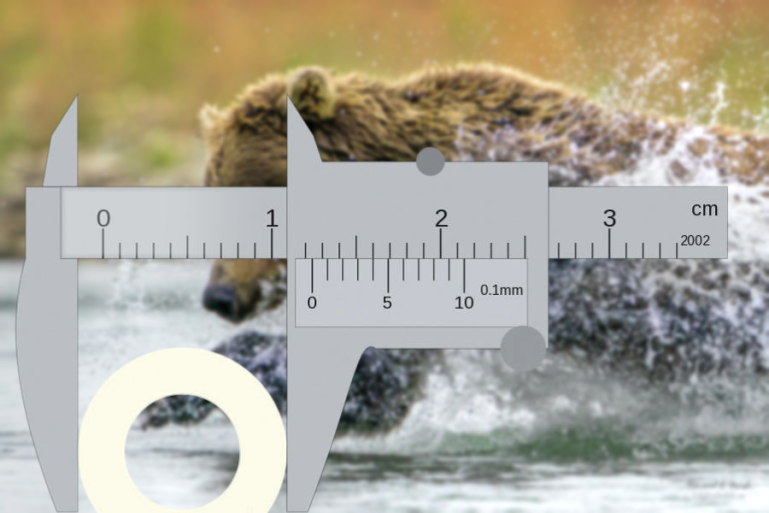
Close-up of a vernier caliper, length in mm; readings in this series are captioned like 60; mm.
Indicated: 12.4; mm
